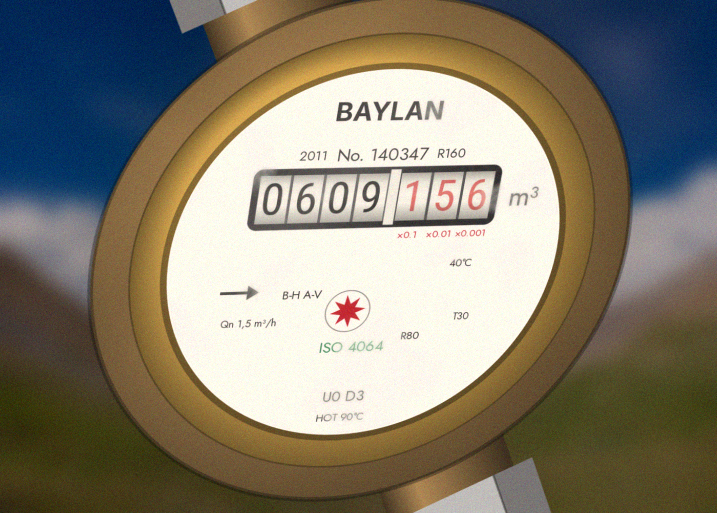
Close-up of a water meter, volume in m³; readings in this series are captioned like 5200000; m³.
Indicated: 609.156; m³
